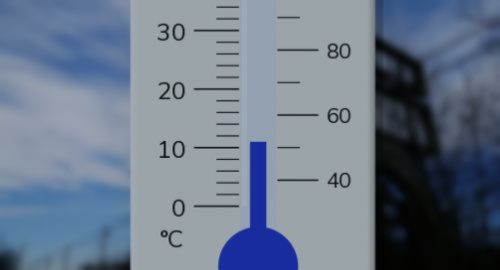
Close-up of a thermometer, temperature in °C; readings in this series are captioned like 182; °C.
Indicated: 11; °C
